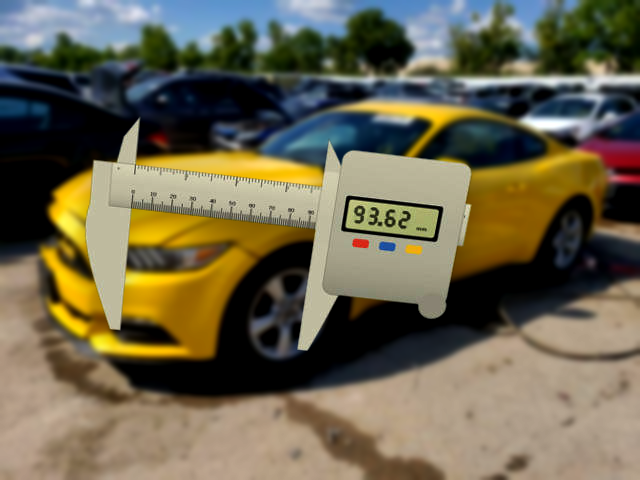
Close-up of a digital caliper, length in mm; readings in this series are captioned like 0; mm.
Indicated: 93.62; mm
